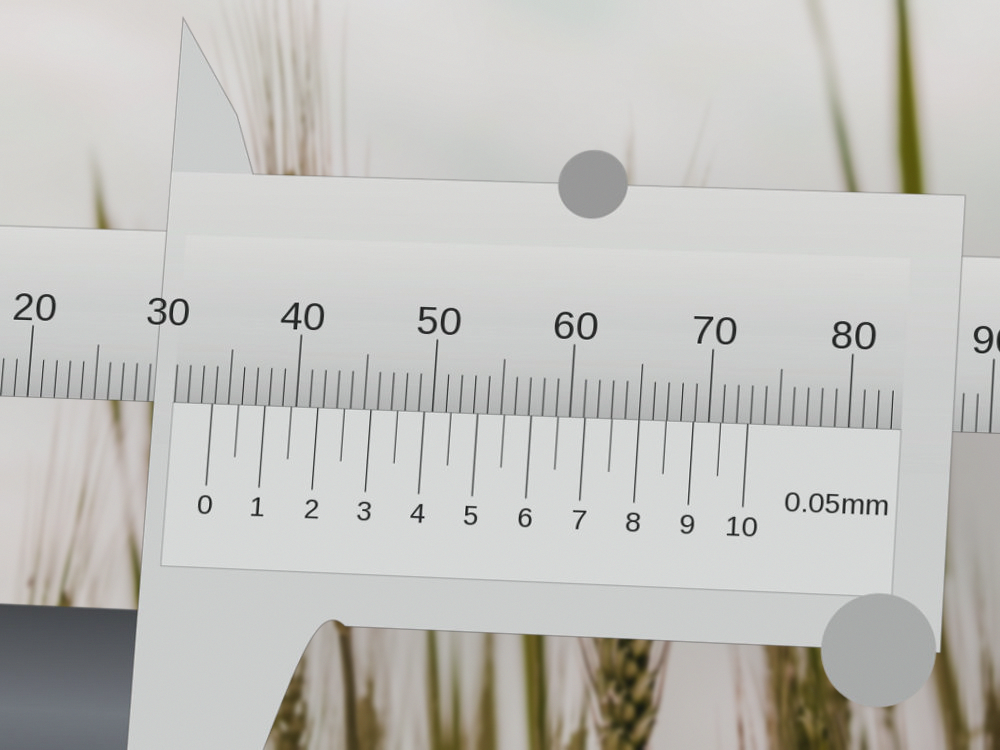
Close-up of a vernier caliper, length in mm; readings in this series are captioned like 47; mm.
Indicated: 33.8; mm
